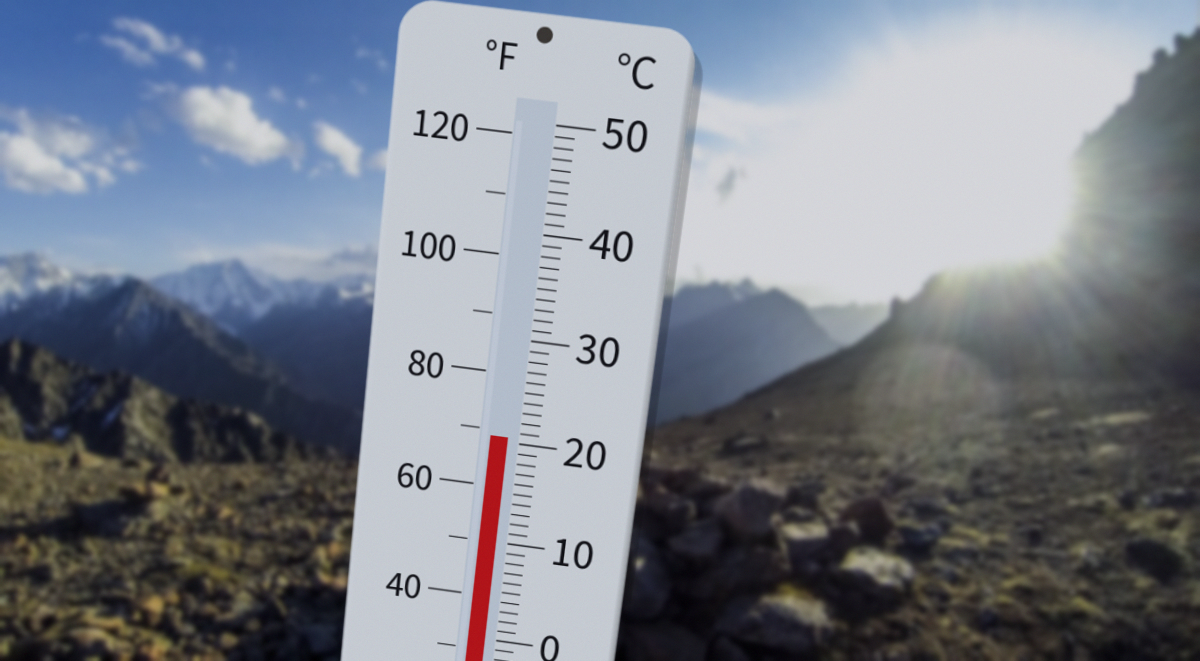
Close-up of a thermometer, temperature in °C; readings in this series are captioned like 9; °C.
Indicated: 20.5; °C
